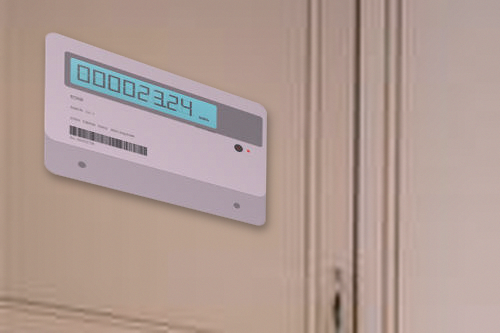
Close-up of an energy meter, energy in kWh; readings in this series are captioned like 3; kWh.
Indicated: 23.24; kWh
